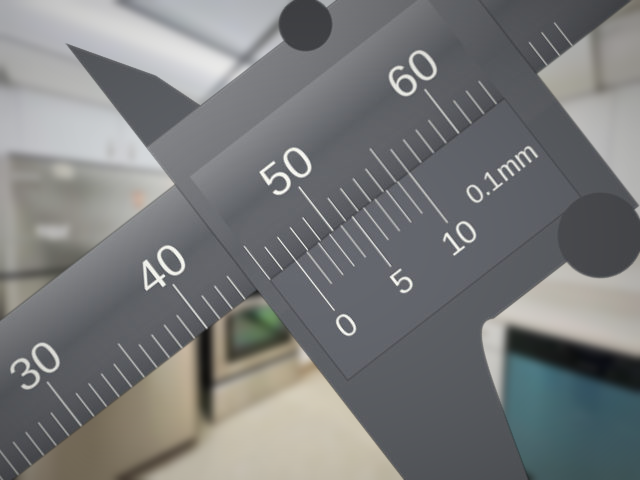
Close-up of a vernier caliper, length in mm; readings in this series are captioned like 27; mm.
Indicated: 47.0; mm
